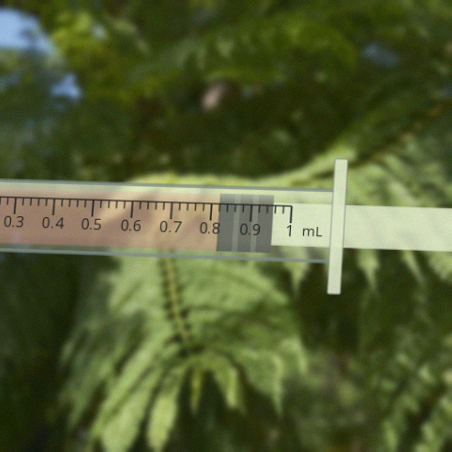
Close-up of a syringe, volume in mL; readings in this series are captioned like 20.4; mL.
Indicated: 0.82; mL
